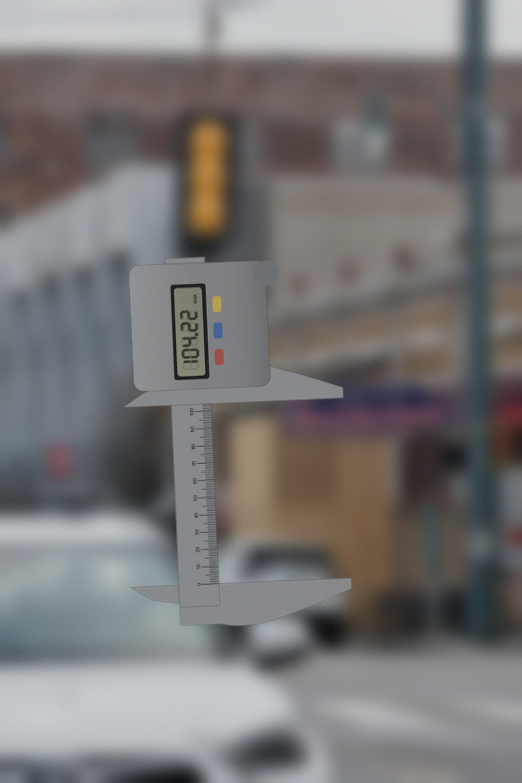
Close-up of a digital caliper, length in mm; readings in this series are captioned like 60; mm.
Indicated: 104.22; mm
